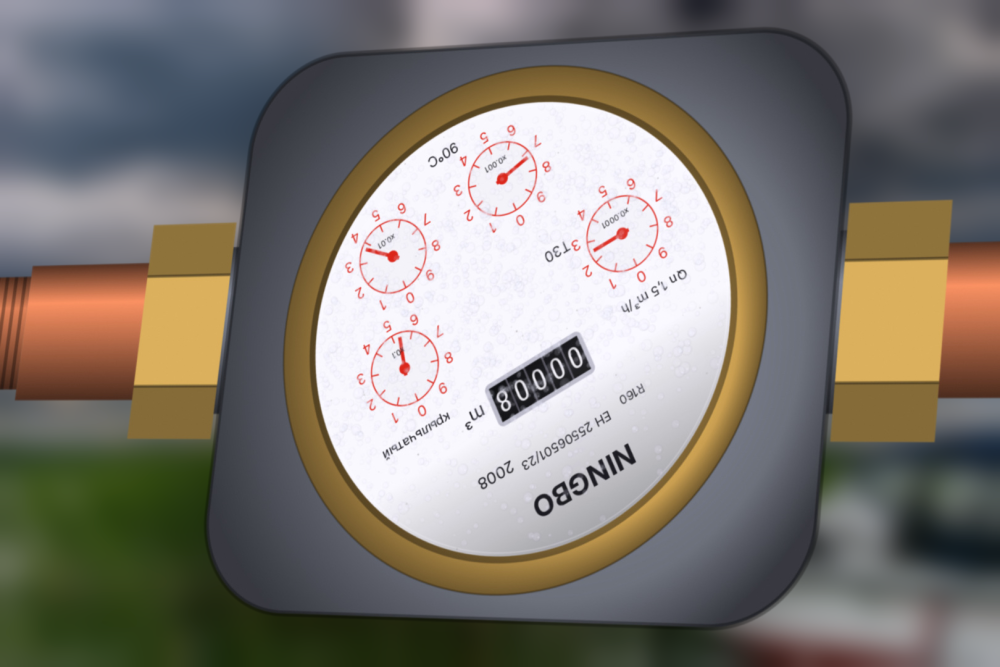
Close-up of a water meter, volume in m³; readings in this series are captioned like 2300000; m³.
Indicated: 8.5372; m³
